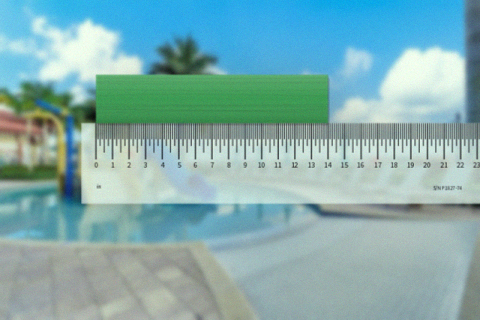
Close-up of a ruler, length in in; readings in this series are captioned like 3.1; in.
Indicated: 14; in
